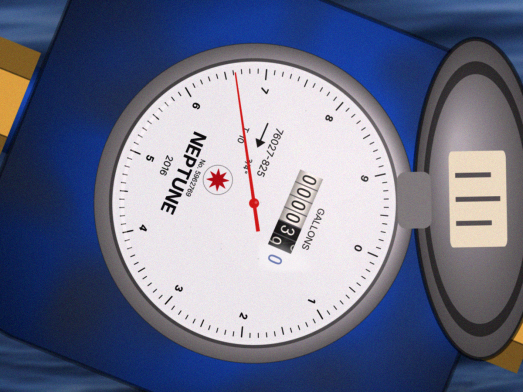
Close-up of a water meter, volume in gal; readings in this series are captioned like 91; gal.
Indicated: 386.6; gal
